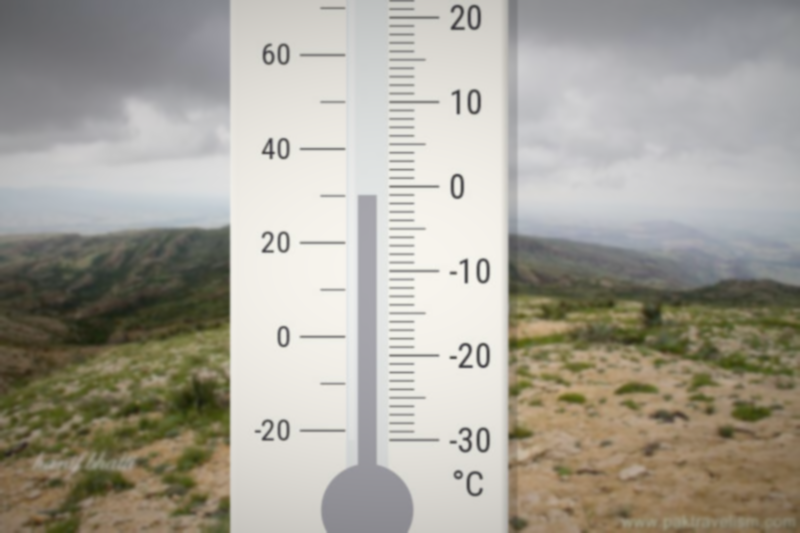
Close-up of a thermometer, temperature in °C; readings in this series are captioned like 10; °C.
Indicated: -1; °C
